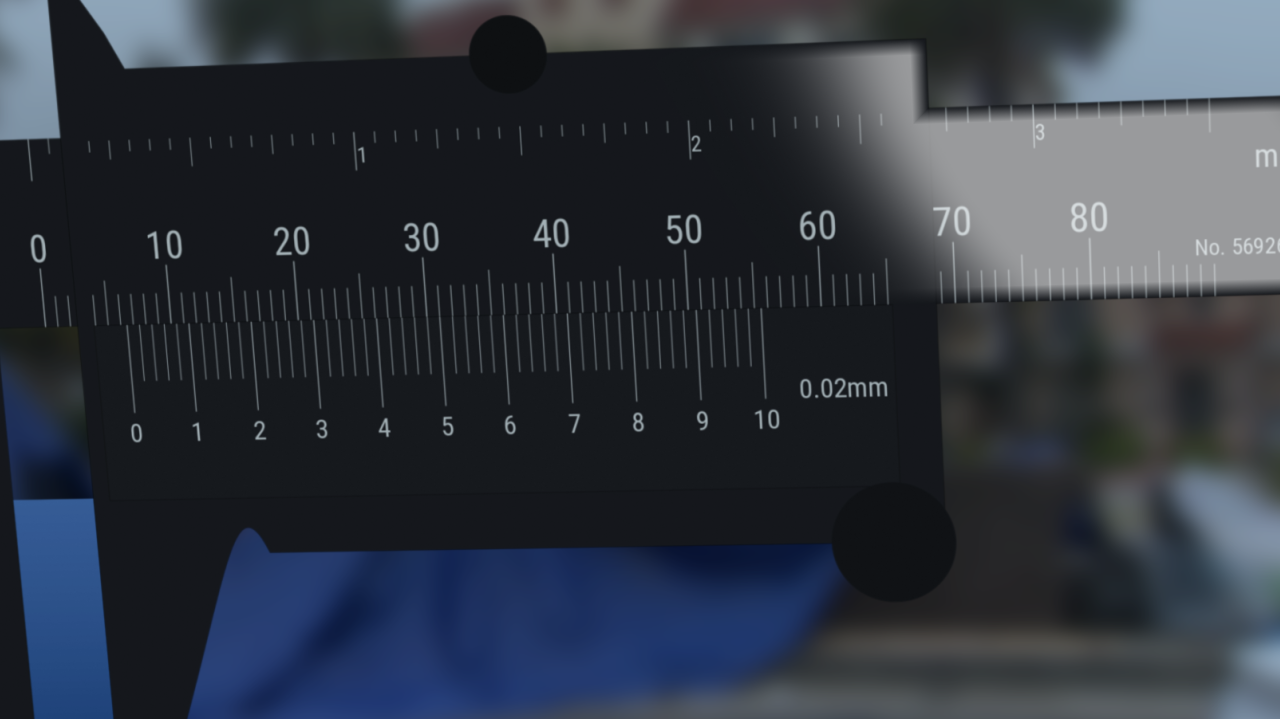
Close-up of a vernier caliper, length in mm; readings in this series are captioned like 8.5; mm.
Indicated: 6.5; mm
